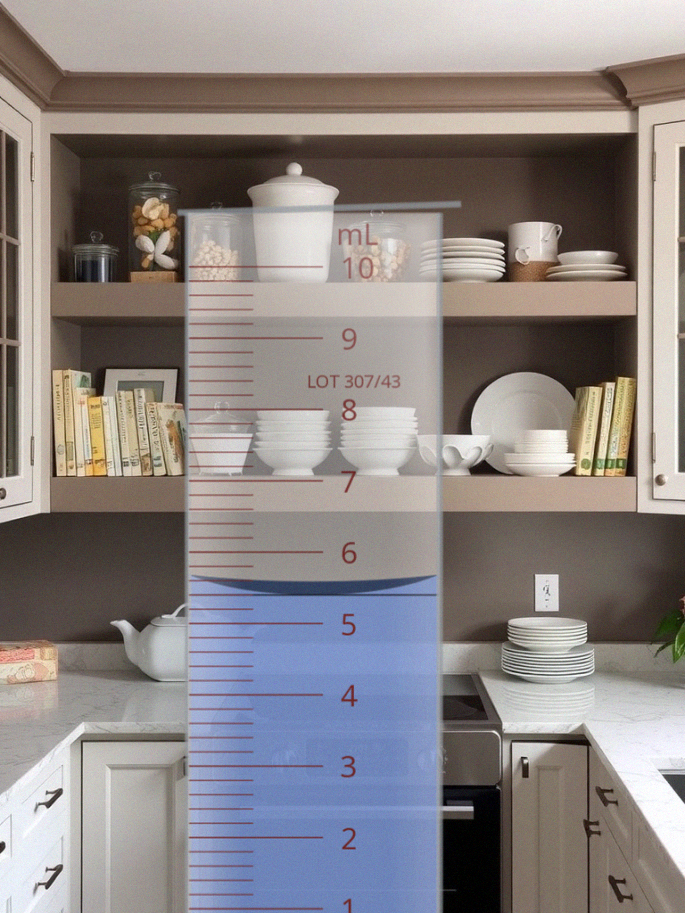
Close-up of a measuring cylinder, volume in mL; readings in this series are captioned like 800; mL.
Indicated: 5.4; mL
